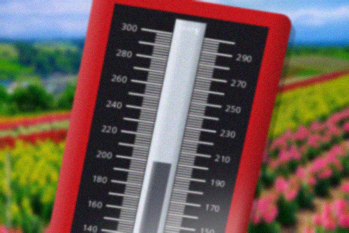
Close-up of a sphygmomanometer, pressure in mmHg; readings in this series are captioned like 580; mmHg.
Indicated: 200; mmHg
